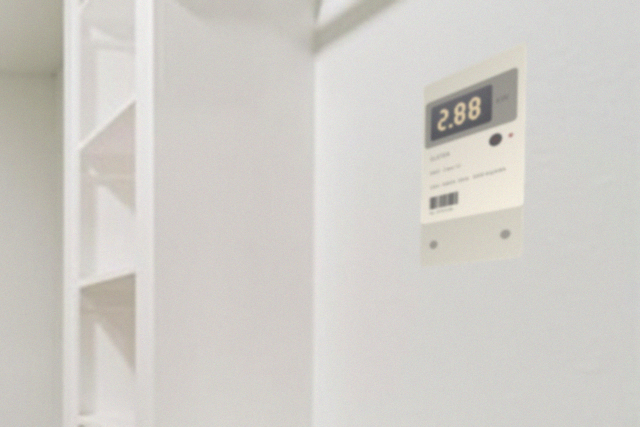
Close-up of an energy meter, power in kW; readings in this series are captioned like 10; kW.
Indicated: 2.88; kW
